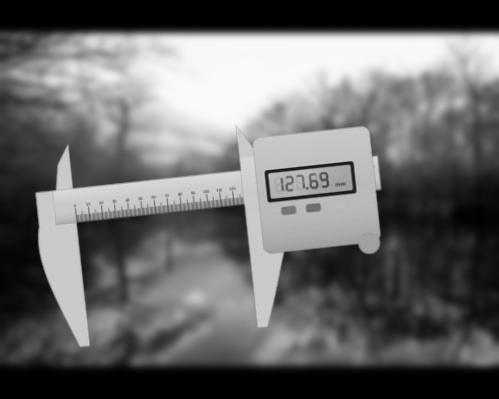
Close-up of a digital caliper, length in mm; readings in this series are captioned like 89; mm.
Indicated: 127.69; mm
